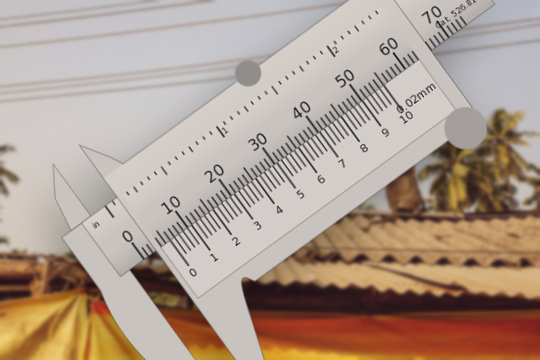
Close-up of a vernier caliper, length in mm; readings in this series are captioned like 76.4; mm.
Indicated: 6.0; mm
